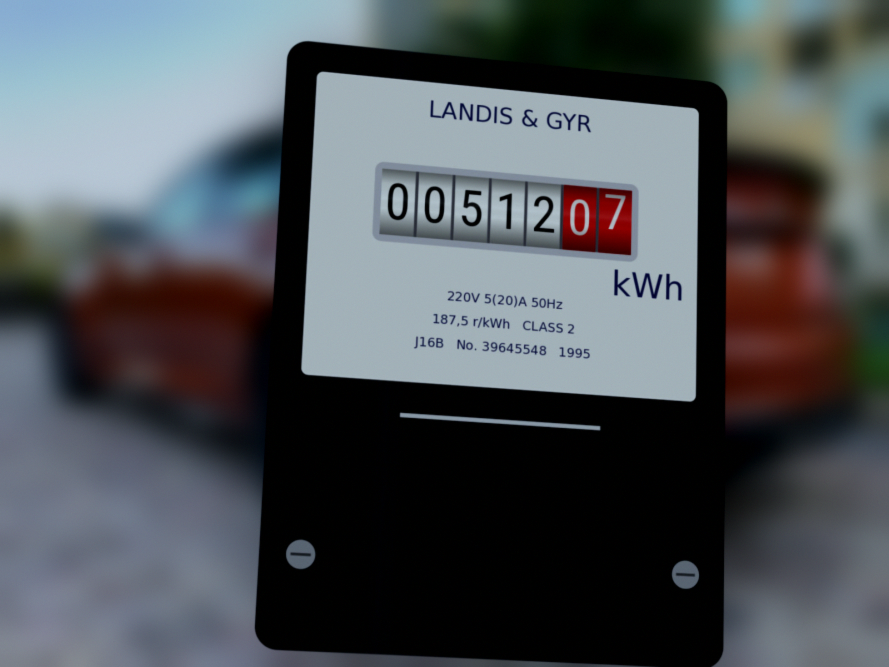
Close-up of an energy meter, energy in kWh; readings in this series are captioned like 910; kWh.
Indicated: 512.07; kWh
